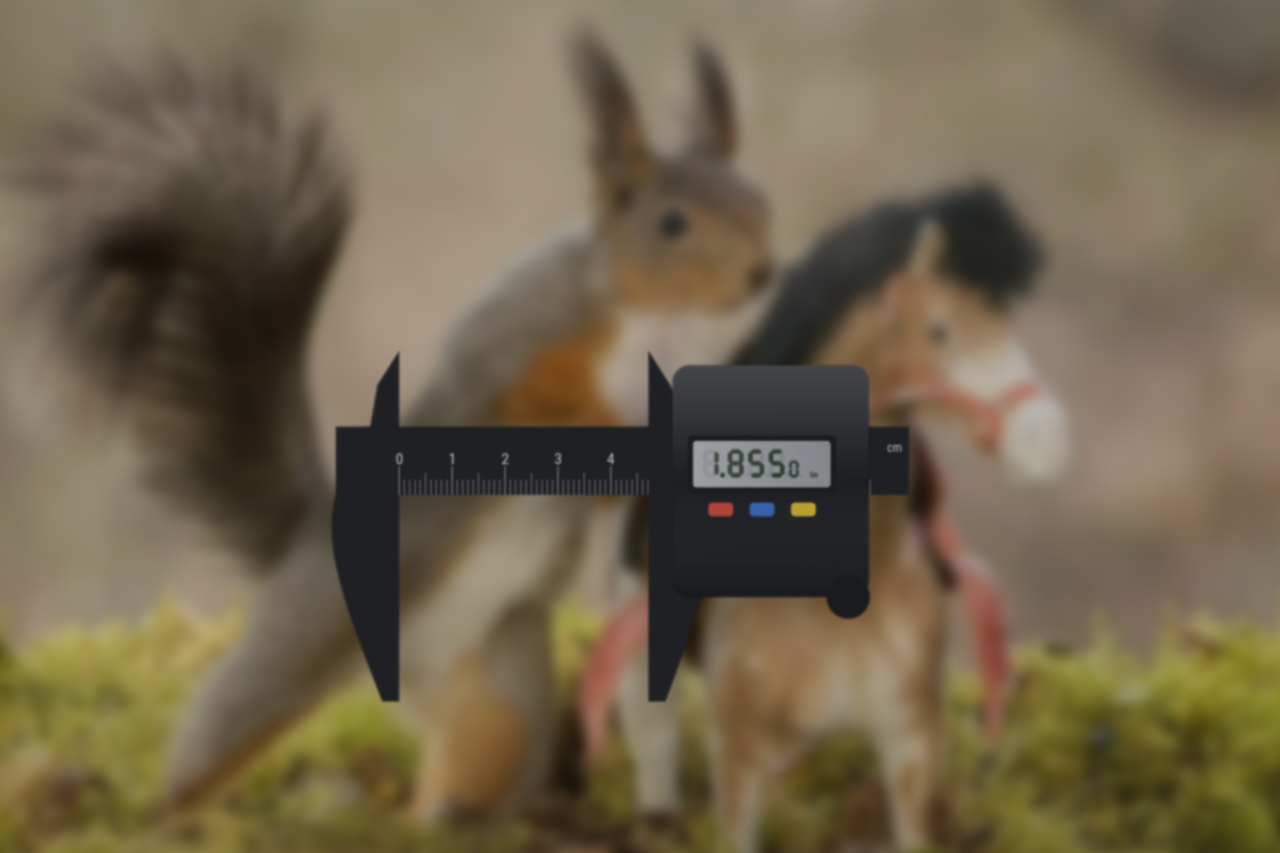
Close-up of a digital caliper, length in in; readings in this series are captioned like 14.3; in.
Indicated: 1.8550; in
